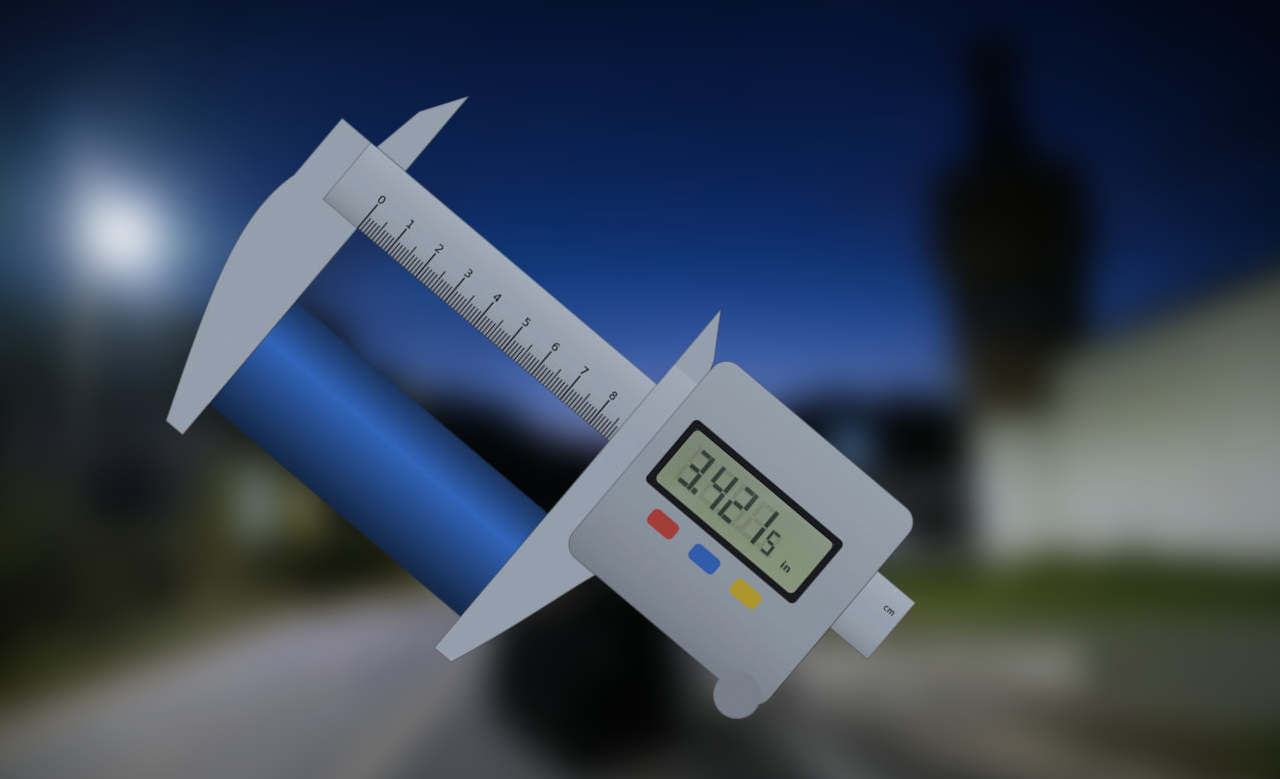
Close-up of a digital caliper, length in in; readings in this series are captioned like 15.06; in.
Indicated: 3.4215; in
